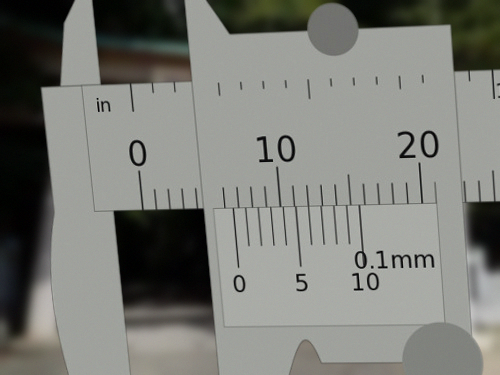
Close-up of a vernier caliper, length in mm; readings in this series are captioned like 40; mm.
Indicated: 6.6; mm
